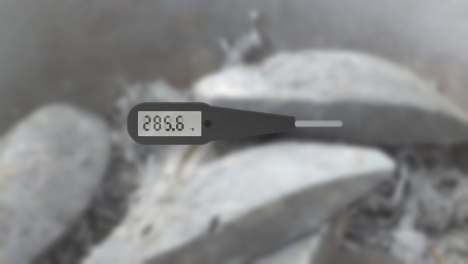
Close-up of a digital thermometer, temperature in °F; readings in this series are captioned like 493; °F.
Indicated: 285.6; °F
